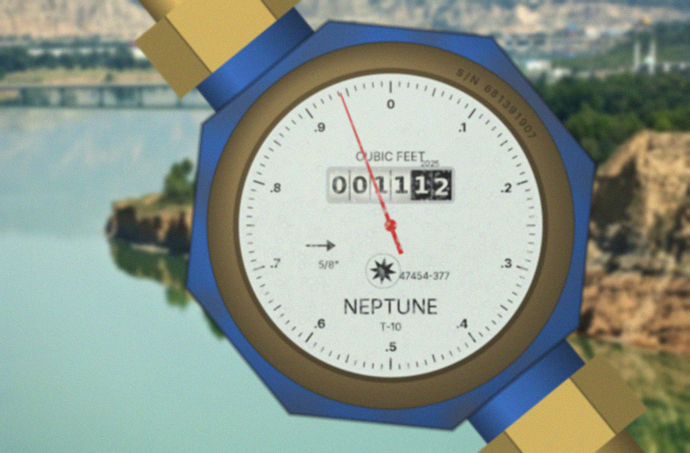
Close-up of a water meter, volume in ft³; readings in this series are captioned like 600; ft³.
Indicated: 1111.94; ft³
